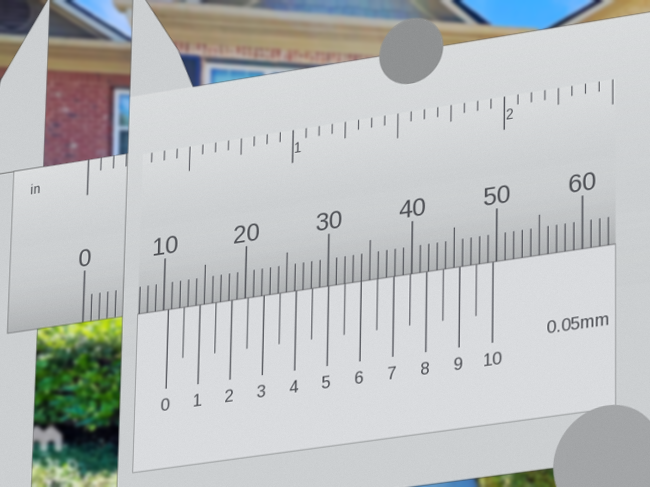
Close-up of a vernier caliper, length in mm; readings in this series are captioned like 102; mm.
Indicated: 10.6; mm
